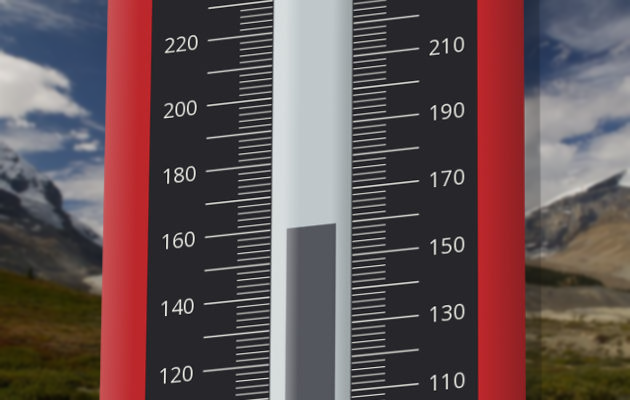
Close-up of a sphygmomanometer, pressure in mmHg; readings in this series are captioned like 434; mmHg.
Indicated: 160; mmHg
